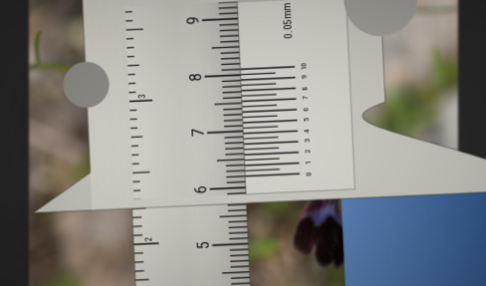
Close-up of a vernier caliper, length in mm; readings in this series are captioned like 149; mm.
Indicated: 62.0; mm
